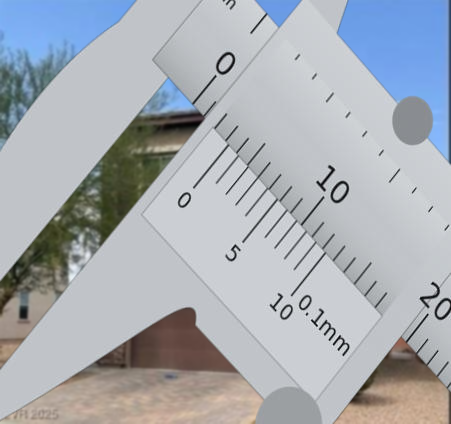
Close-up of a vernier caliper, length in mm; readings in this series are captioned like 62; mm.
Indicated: 3.3; mm
